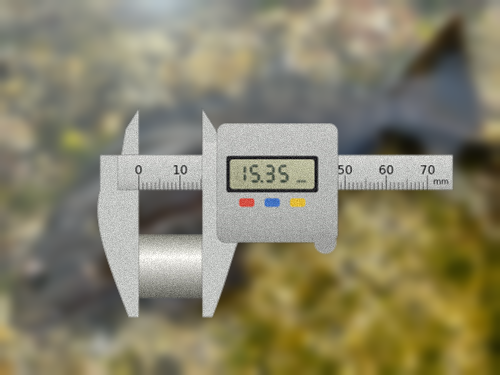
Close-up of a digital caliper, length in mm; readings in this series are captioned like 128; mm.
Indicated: 15.35; mm
